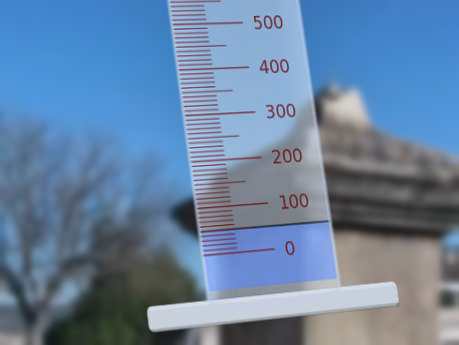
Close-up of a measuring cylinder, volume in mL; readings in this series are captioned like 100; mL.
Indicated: 50; mL
